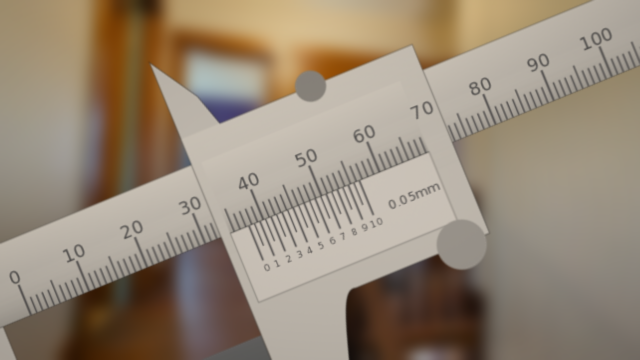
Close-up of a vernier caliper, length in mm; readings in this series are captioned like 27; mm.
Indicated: 37.5; mm
